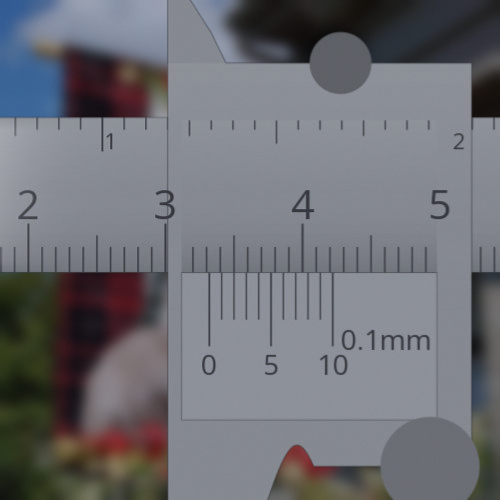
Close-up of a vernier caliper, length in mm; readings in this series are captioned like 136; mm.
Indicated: 33.2; mm
